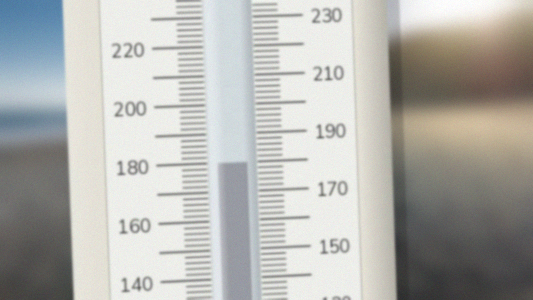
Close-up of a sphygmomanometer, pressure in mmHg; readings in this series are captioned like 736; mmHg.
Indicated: 180; mmHg
